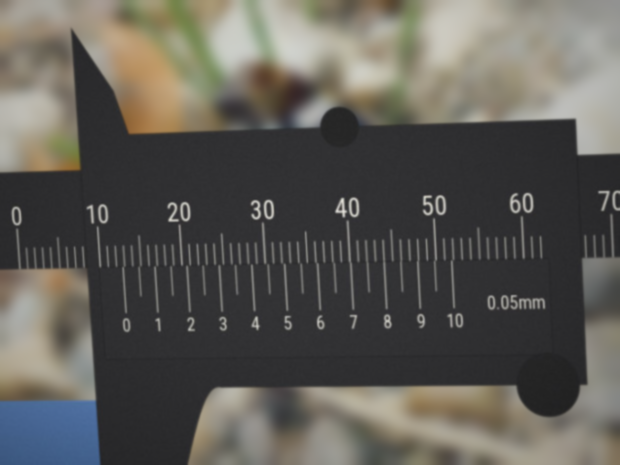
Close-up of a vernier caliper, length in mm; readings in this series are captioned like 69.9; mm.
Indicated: 12.8; mm
